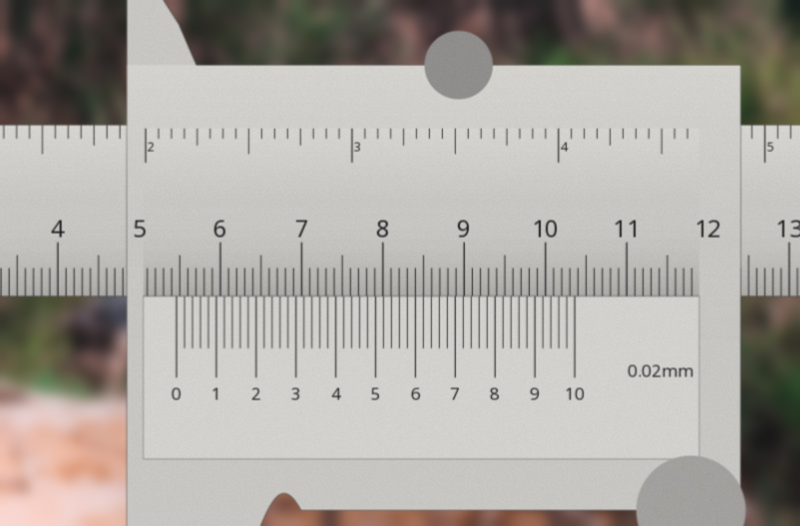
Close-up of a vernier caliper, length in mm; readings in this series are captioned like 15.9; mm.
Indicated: 54.6; mm
